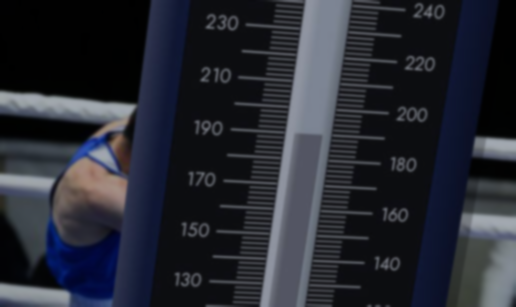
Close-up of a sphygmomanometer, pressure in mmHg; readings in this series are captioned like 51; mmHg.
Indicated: 190; mmHg
